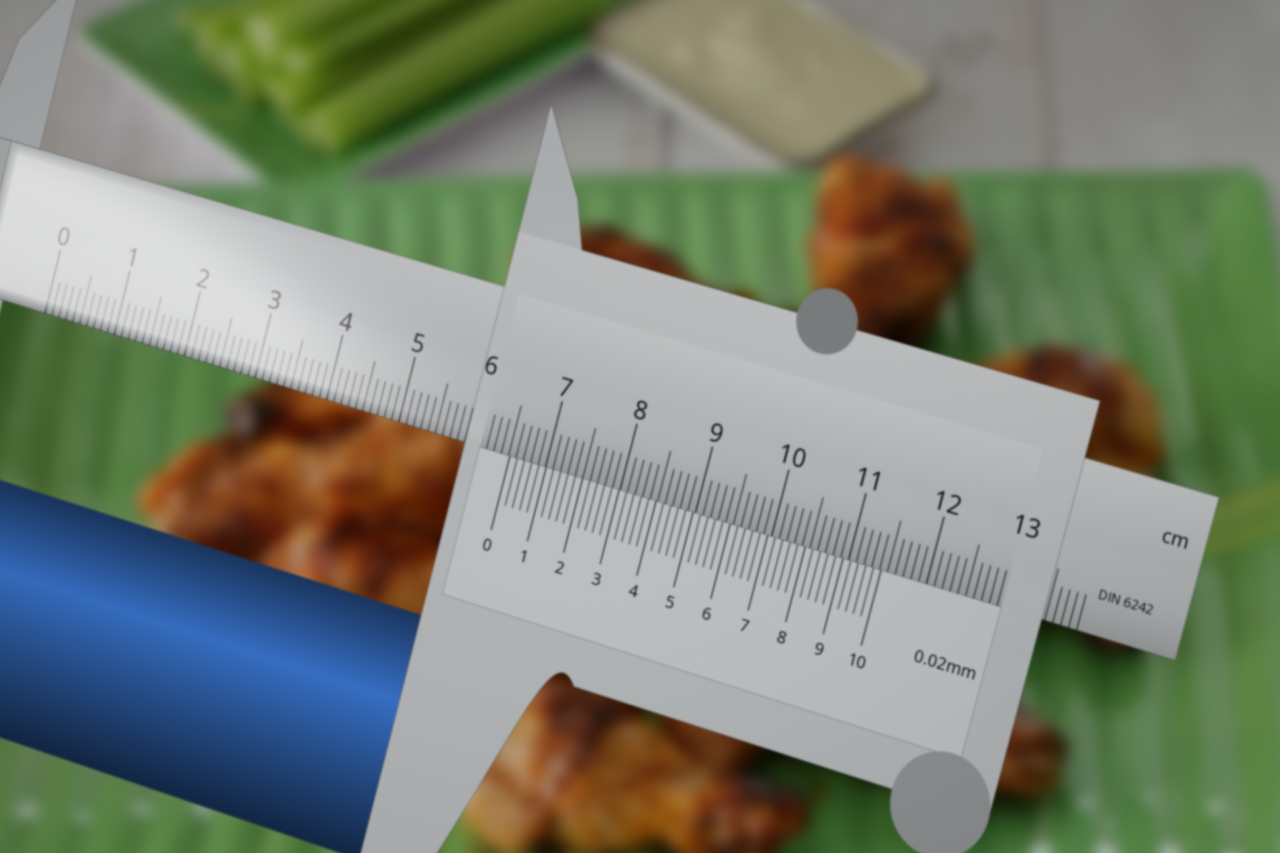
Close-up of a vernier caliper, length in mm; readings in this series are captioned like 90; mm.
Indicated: 65.2; mm
